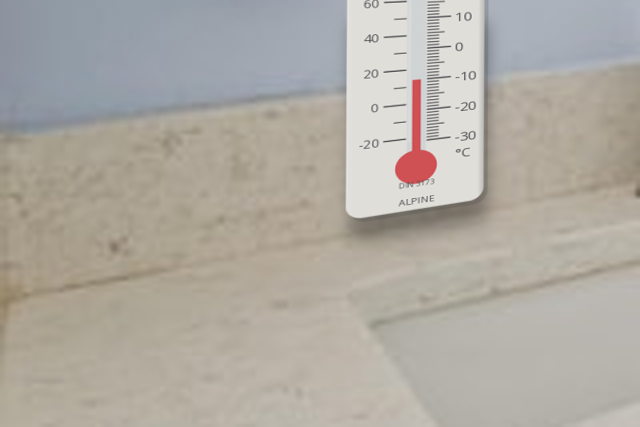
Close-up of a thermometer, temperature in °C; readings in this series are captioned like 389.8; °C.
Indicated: -10; °C
